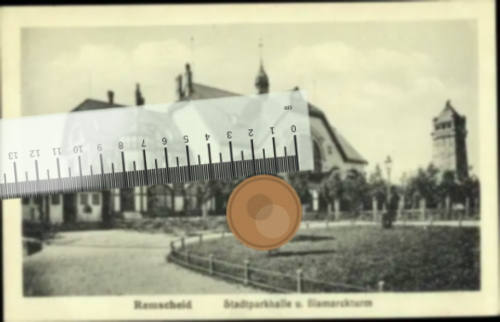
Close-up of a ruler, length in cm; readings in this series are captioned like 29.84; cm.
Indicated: 3.5; cm
